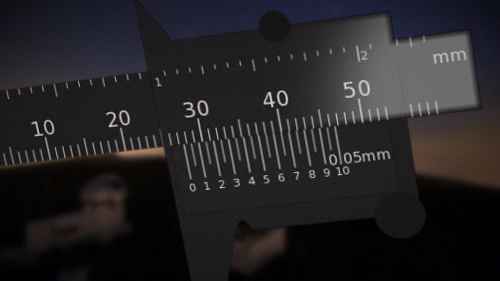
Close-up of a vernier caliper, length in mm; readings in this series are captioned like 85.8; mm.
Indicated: 27.6; mm
